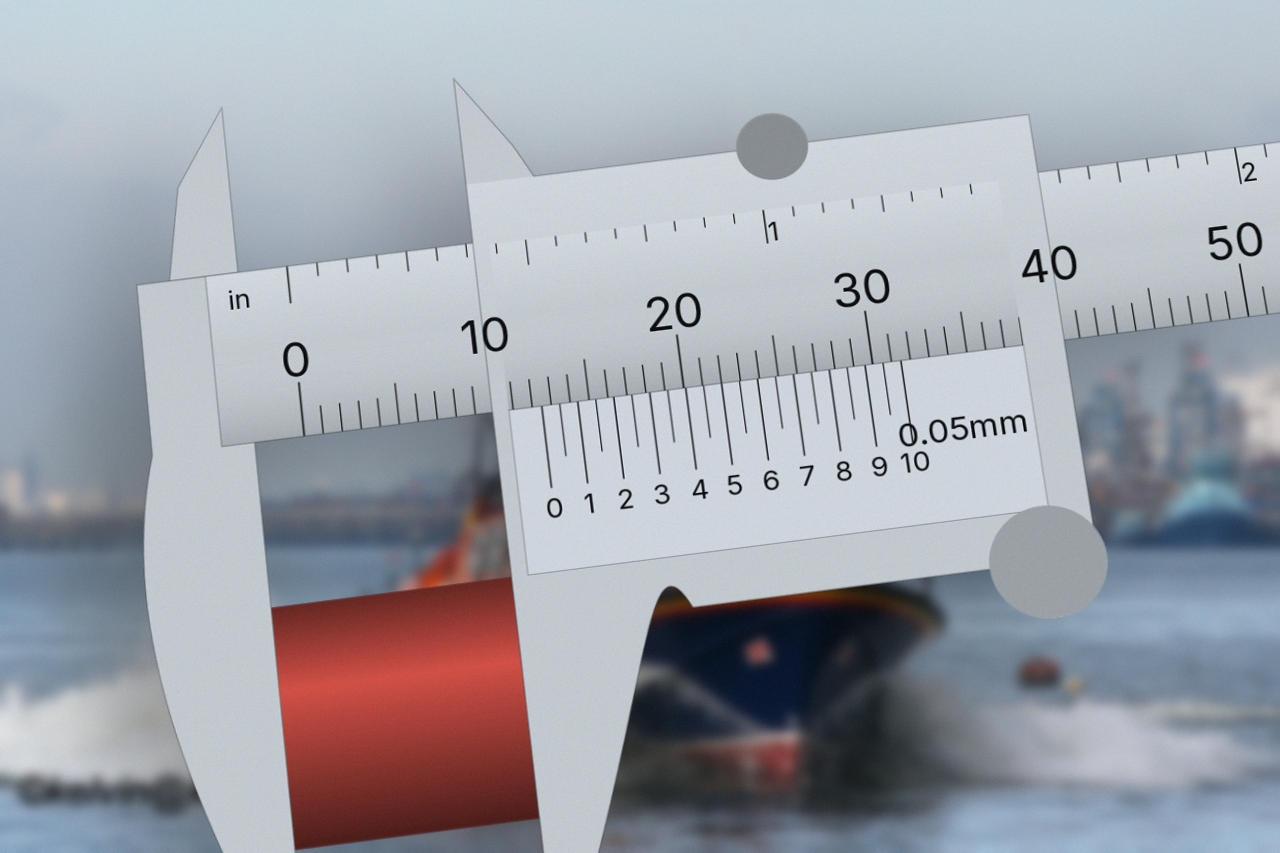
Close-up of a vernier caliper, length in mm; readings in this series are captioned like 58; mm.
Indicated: 12.5; mm
